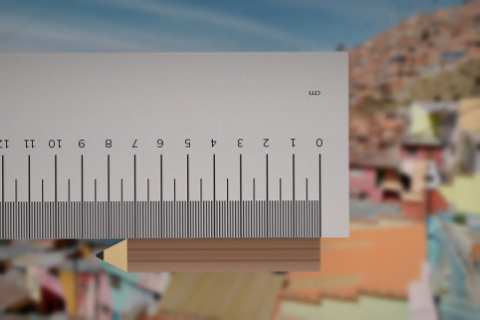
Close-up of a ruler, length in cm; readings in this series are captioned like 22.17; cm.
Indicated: 8.5; cm
